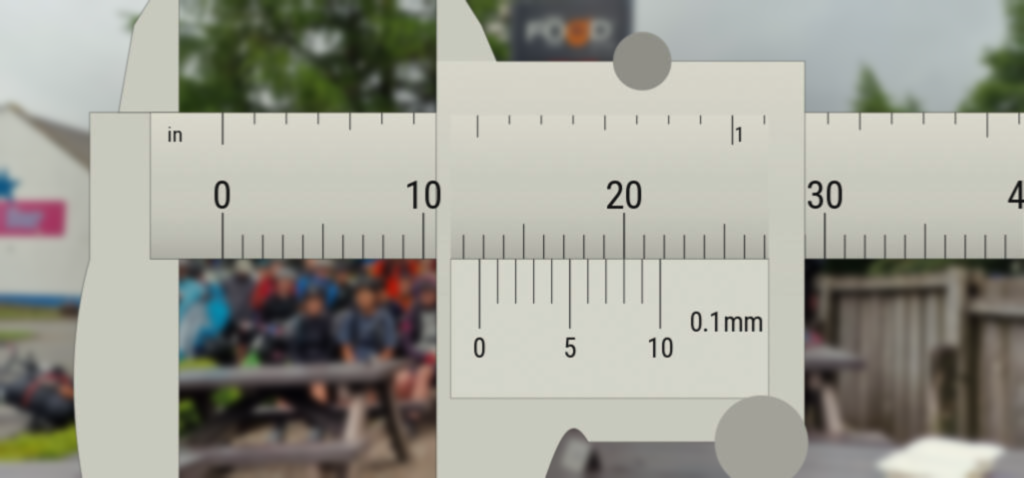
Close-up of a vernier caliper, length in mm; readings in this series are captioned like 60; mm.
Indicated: 12.8; mm
